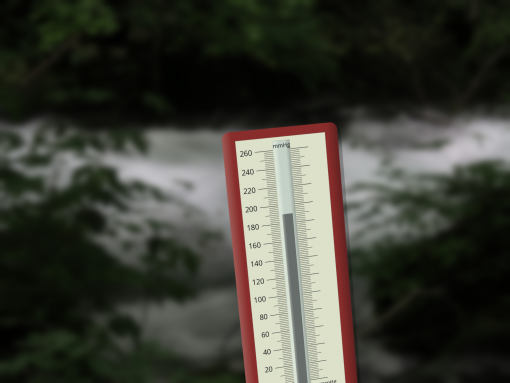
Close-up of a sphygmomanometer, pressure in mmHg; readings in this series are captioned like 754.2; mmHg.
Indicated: 190; mmHg
